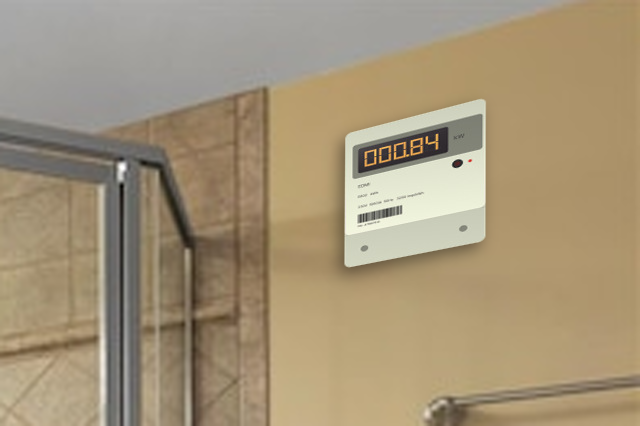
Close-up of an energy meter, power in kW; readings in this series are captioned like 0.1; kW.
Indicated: 0.84; kW
